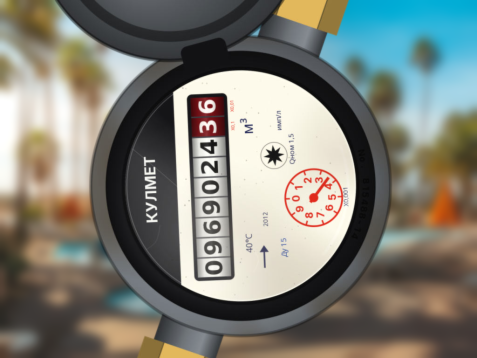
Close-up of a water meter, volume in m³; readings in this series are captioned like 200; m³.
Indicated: 969024.363; m³
